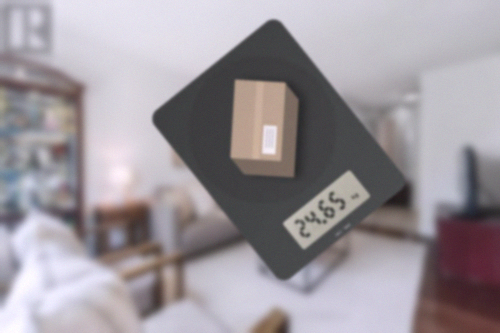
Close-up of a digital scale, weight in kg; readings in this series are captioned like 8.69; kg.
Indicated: 24.65; kg
